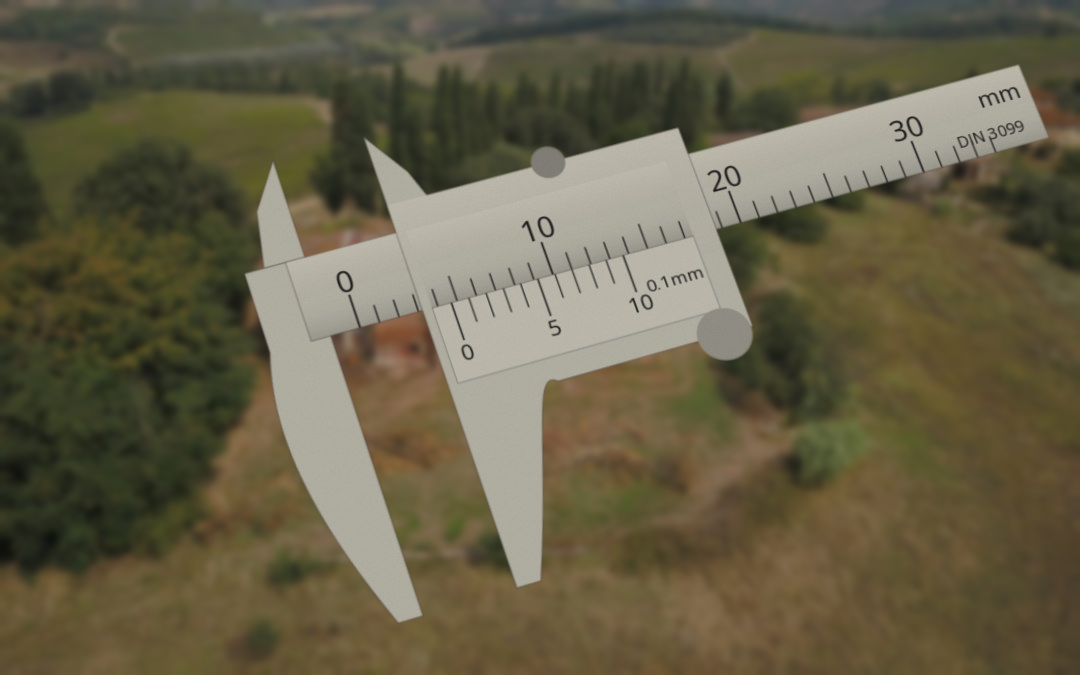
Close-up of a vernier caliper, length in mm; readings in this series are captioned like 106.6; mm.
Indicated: 4.7; mm
